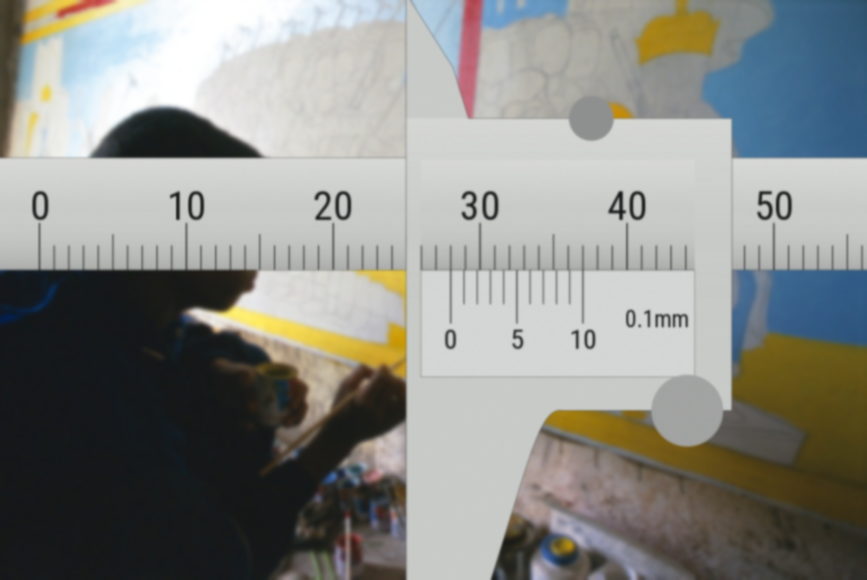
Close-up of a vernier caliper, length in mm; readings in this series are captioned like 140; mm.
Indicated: 28.0; mm
